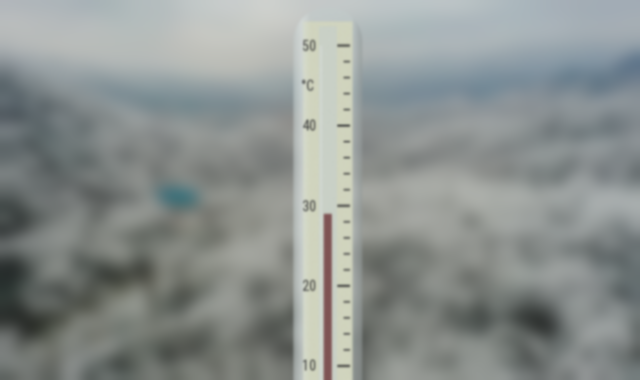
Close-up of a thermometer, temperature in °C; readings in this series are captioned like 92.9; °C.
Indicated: 29; °C
